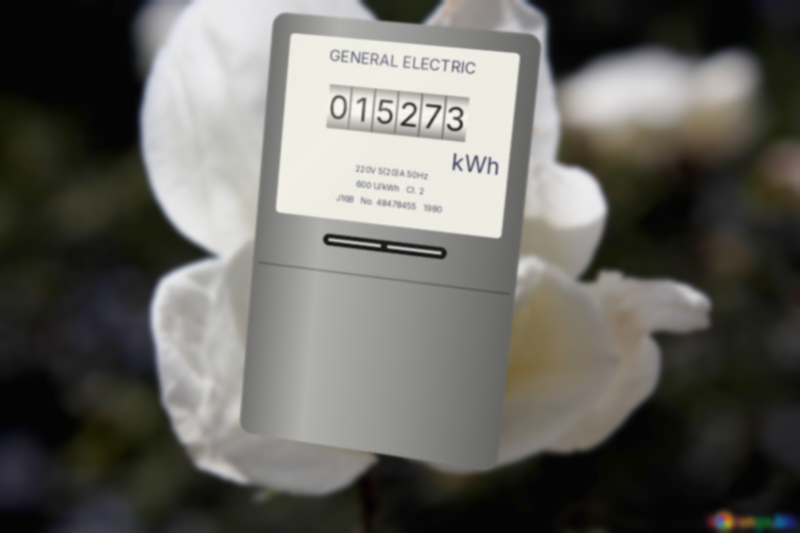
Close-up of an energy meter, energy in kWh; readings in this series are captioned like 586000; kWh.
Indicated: 15273; kWh
